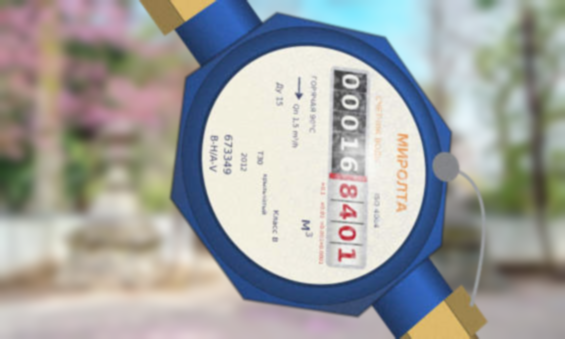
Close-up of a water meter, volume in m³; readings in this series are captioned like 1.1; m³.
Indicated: 16.8401; m³
